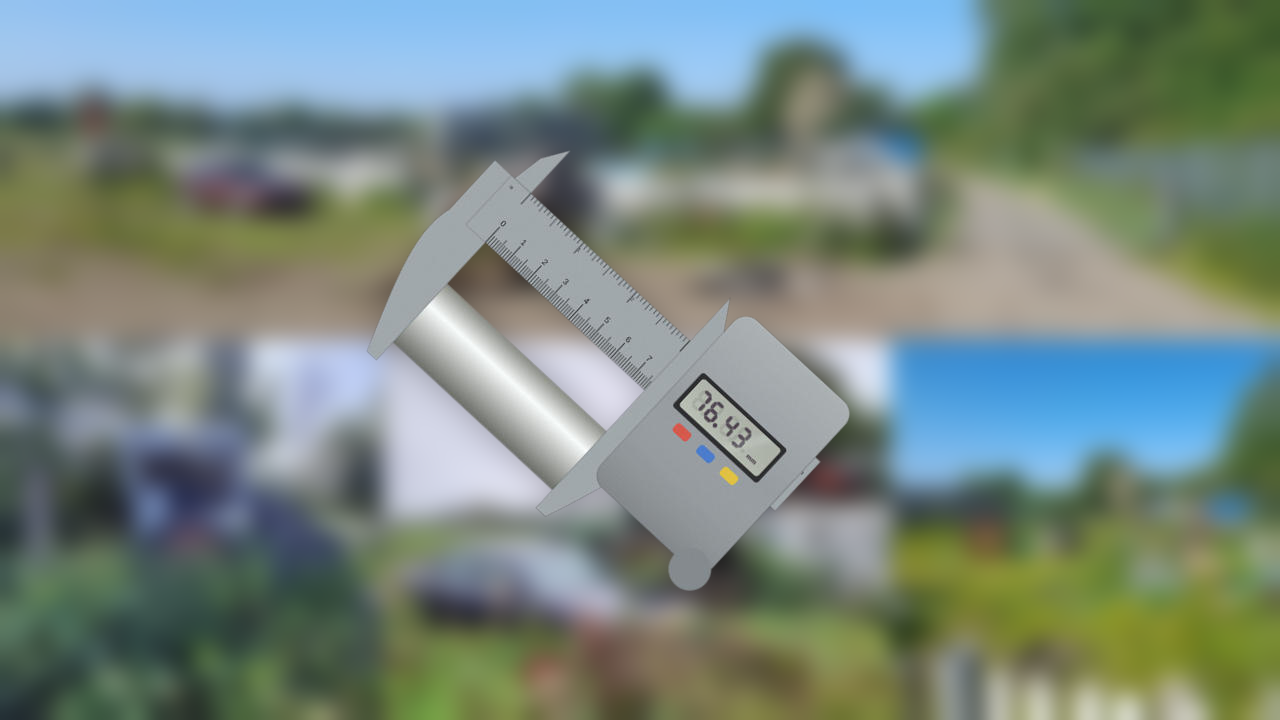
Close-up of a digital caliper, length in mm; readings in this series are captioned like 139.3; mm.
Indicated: 76.43; mm
